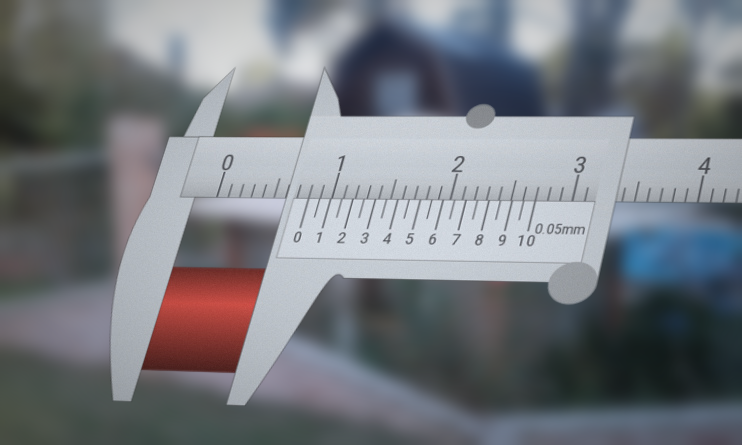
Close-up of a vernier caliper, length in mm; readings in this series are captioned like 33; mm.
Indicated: 8.0; mm
